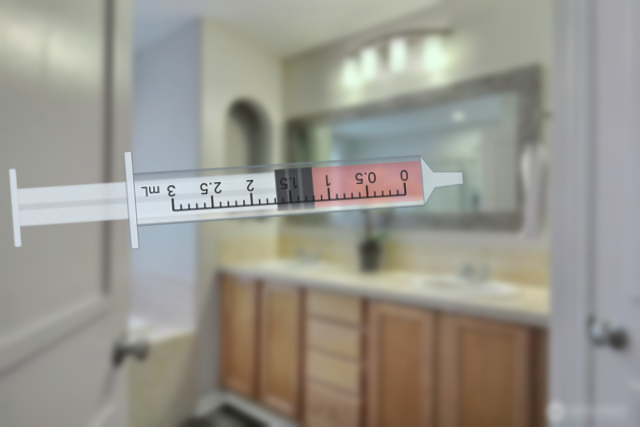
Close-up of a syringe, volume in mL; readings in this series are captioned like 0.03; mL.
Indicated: 1.2; mL
